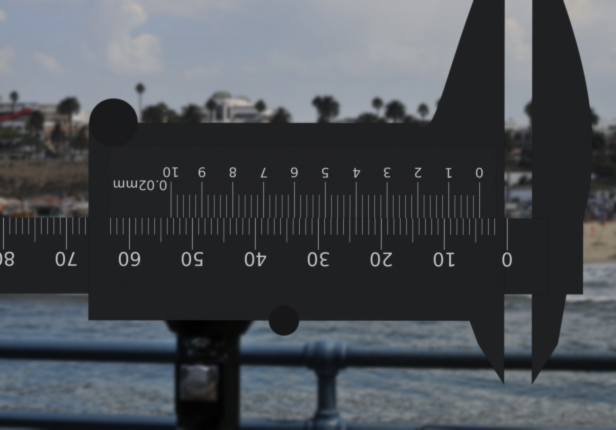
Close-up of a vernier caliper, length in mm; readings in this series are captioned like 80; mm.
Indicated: 4.4; mm
